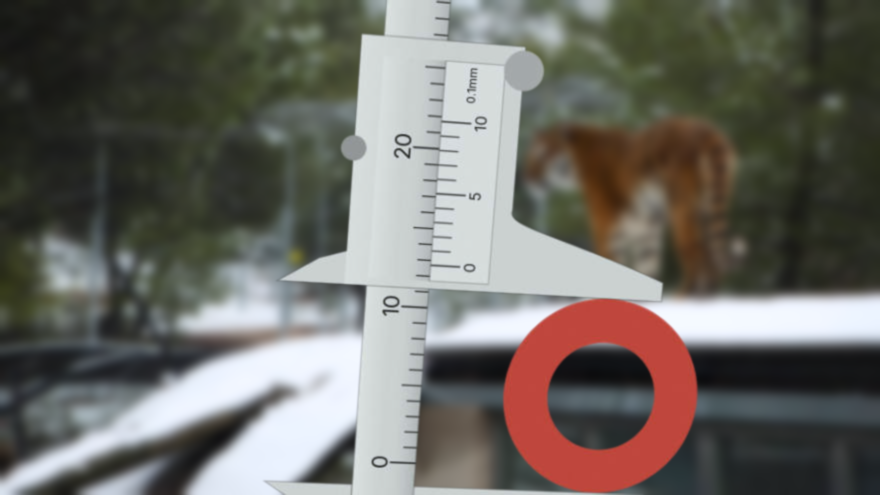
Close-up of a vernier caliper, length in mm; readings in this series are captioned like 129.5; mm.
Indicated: 12.7; mm
